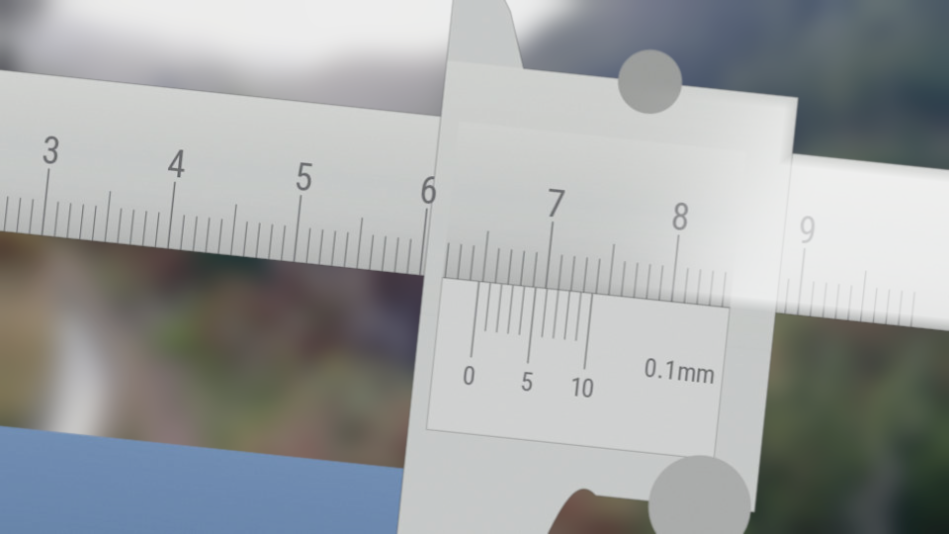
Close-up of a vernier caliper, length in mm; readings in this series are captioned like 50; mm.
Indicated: 64.7; mm
